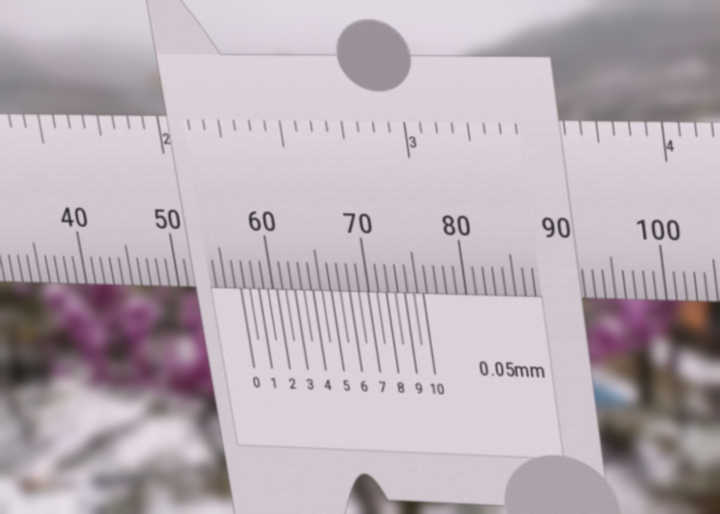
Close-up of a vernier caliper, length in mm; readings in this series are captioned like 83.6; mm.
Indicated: 56.6; mm
